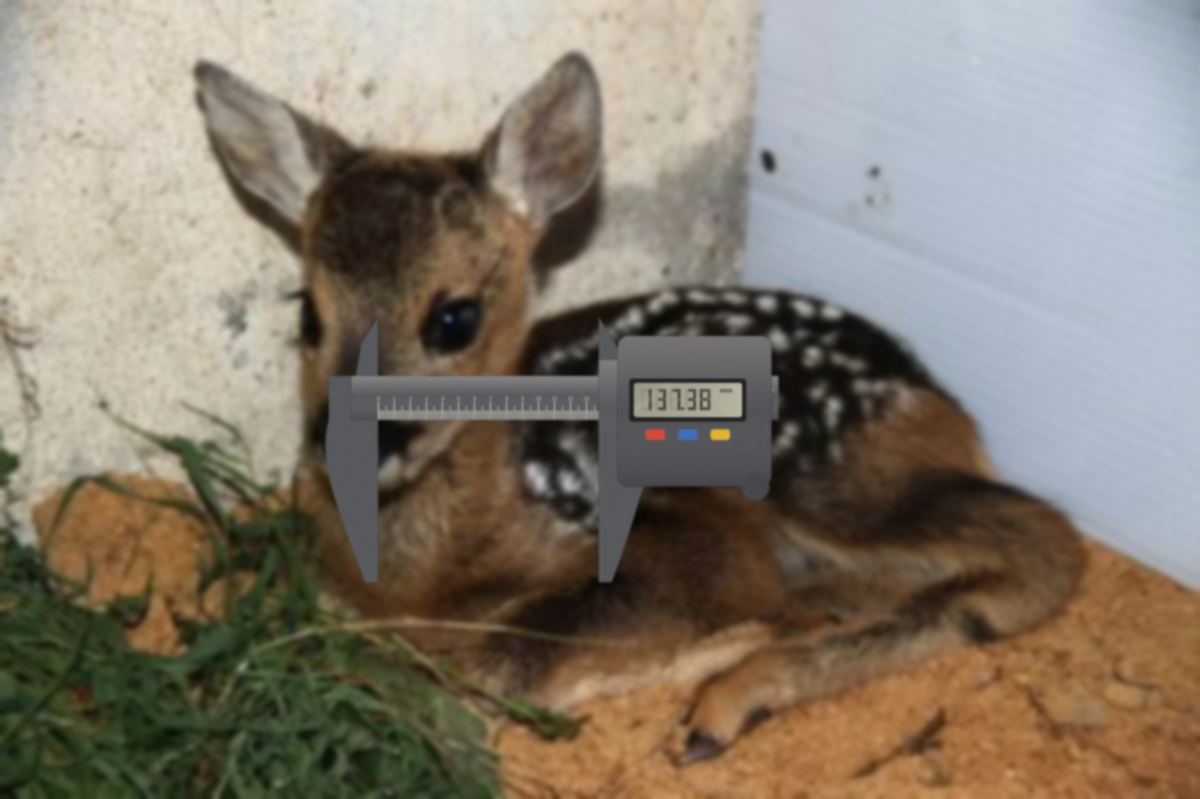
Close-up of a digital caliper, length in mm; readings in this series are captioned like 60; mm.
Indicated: 137.38; mm
